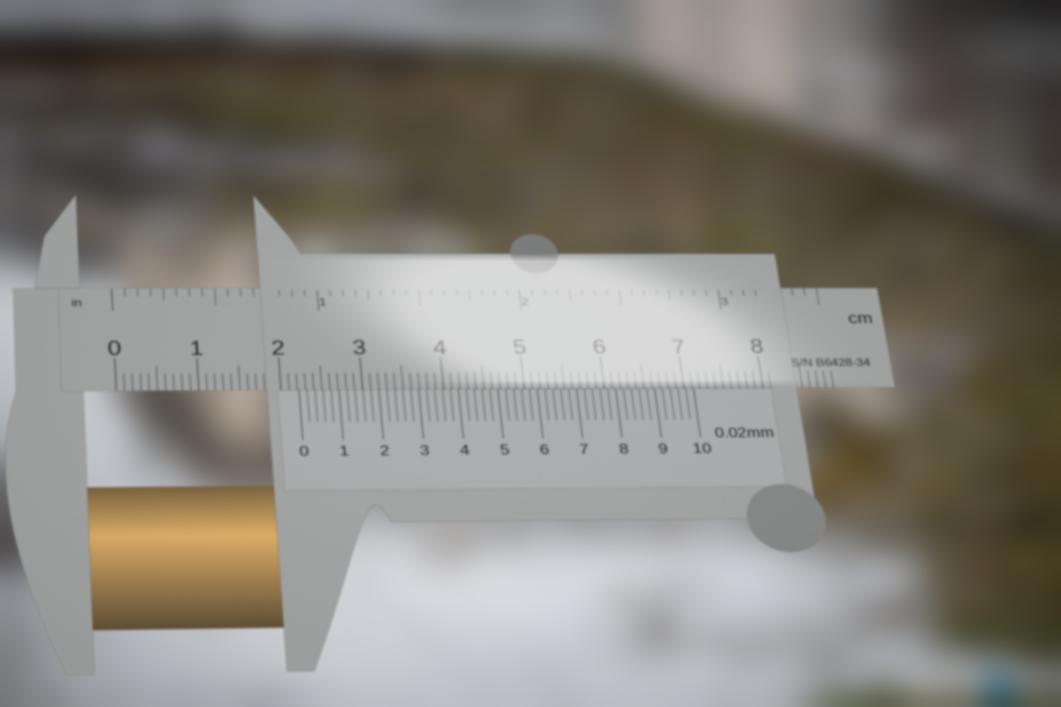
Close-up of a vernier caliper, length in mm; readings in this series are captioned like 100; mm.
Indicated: 22.2; mm
